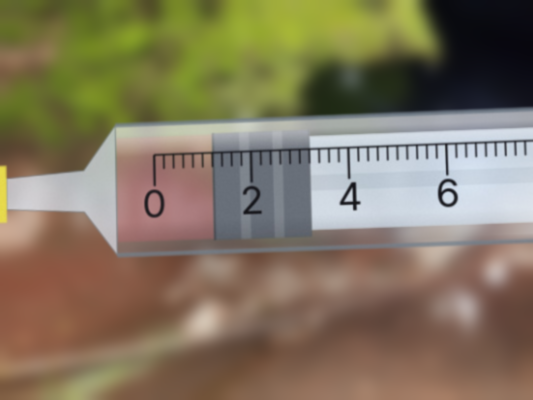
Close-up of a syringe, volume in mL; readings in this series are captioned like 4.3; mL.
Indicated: 1.2; mL
